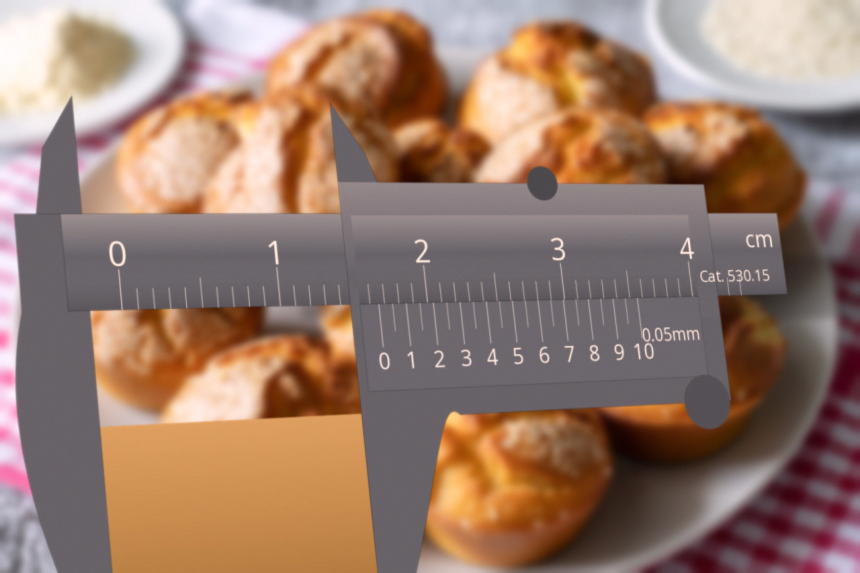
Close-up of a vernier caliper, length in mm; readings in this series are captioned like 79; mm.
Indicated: 16.6; mm
